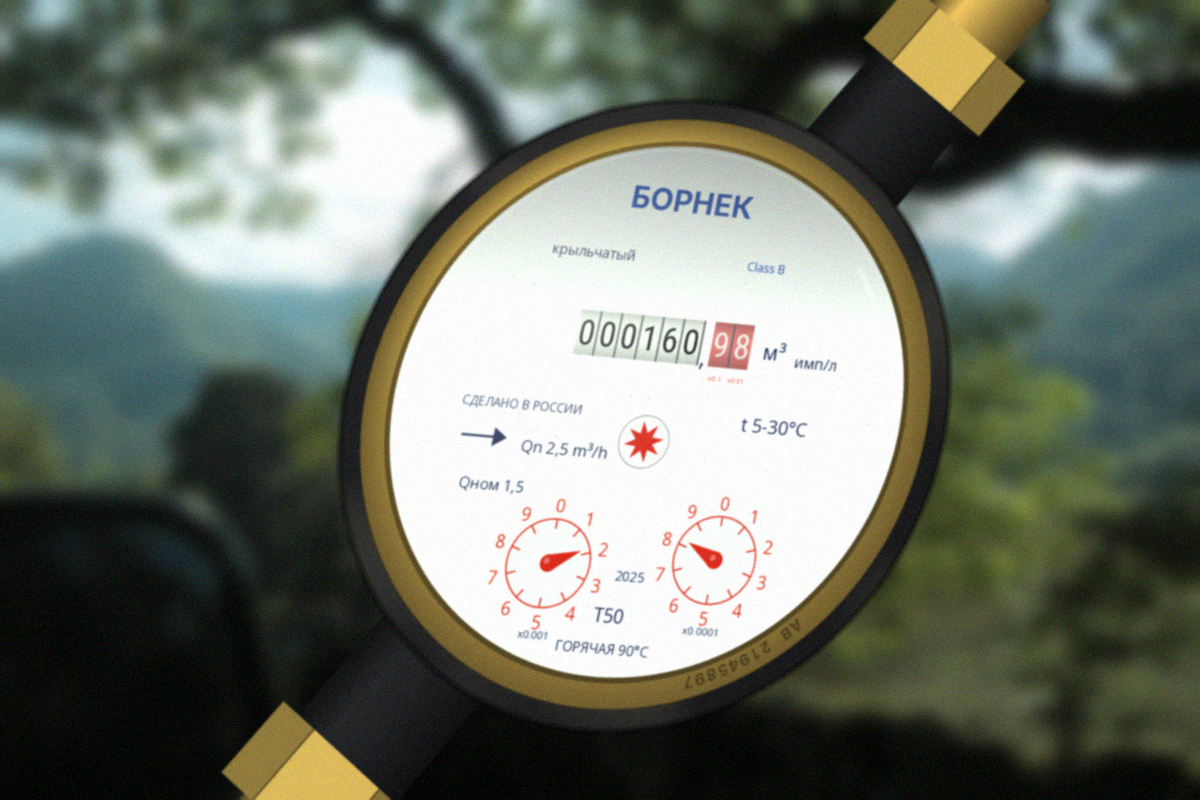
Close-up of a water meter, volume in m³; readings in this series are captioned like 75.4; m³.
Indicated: 160.9818; m³
